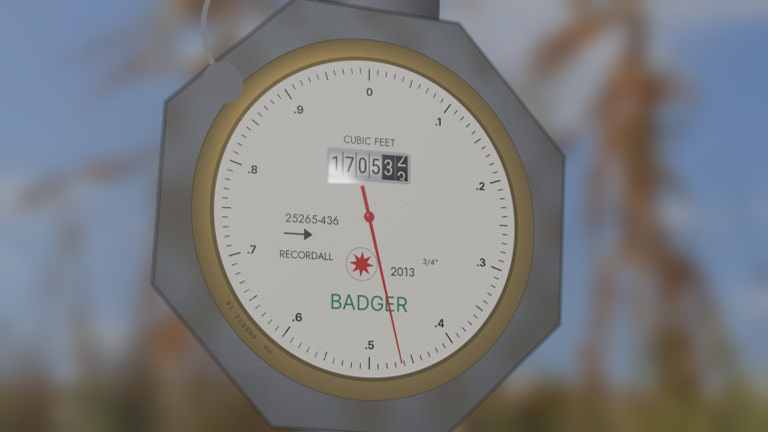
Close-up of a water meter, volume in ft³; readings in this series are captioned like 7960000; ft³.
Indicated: 170532.46; ft³
